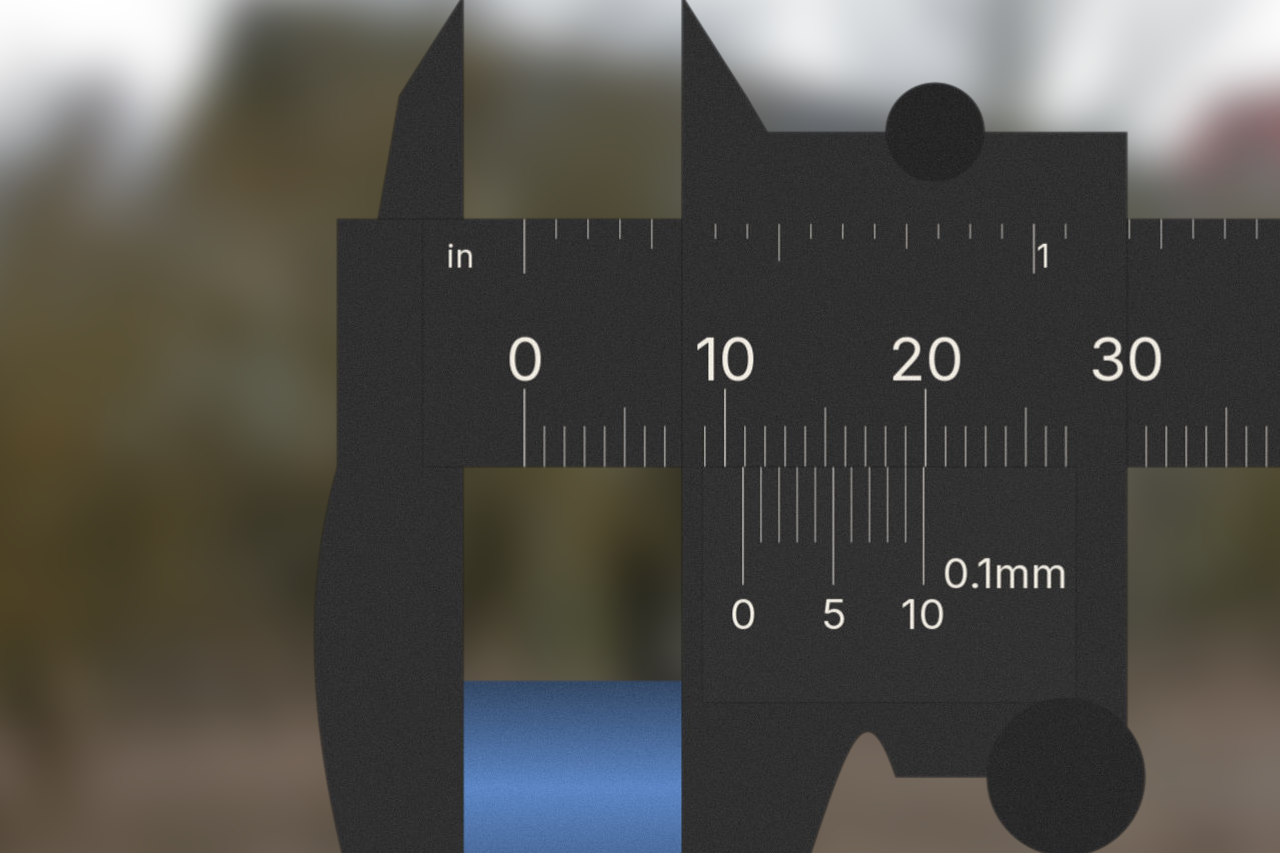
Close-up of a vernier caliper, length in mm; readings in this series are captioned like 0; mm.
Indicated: 10.9; mm
